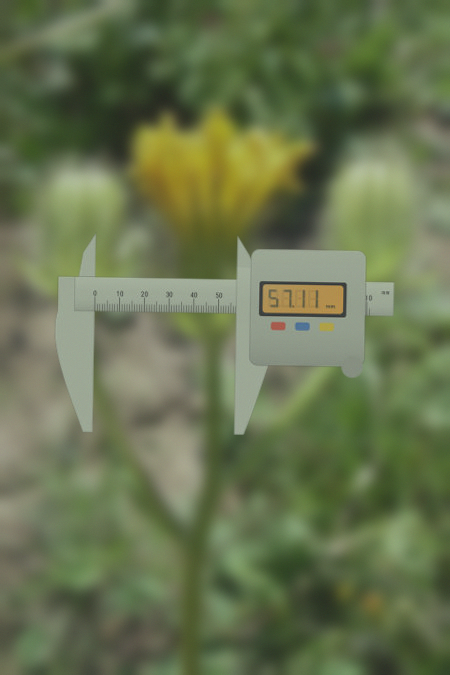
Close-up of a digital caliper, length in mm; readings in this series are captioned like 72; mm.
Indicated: 57.11; mm
